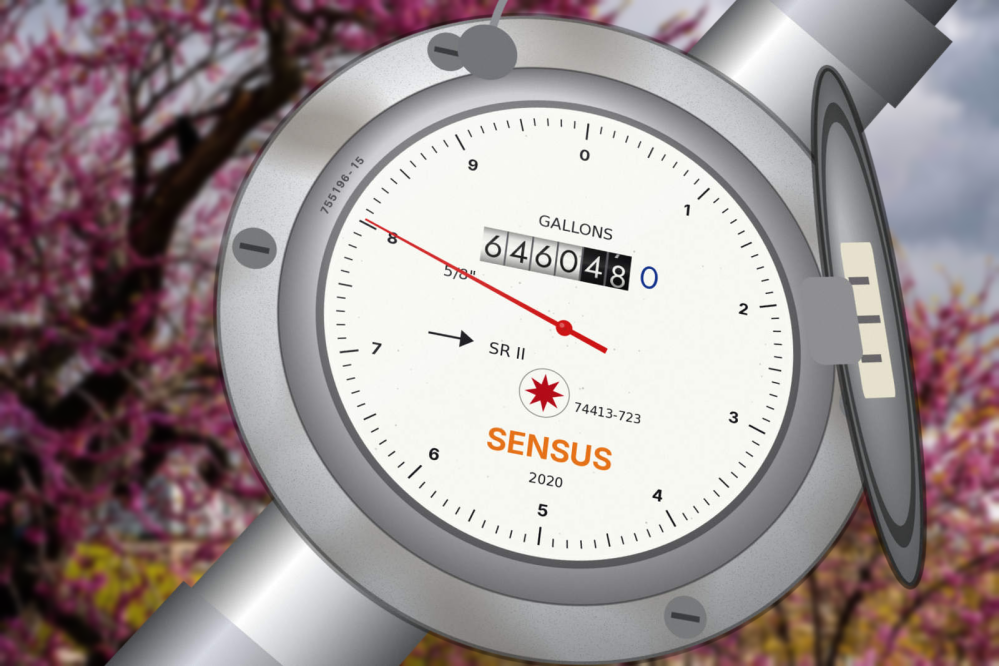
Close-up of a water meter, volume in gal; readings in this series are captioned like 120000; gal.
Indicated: 6460478.0; gal
